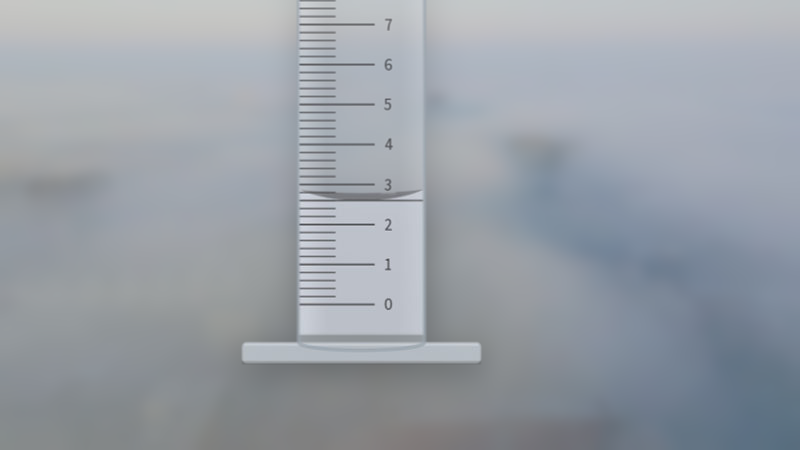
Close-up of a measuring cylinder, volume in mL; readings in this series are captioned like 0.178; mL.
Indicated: 2.6; mL
